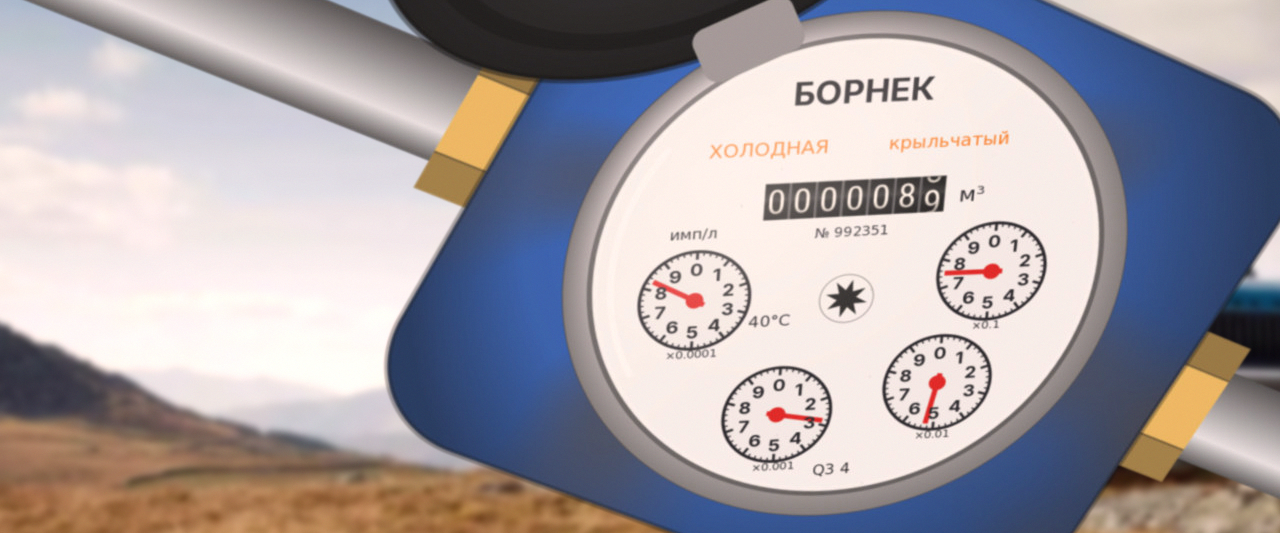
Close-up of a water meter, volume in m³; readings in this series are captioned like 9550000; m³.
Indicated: 88.7528; m³
